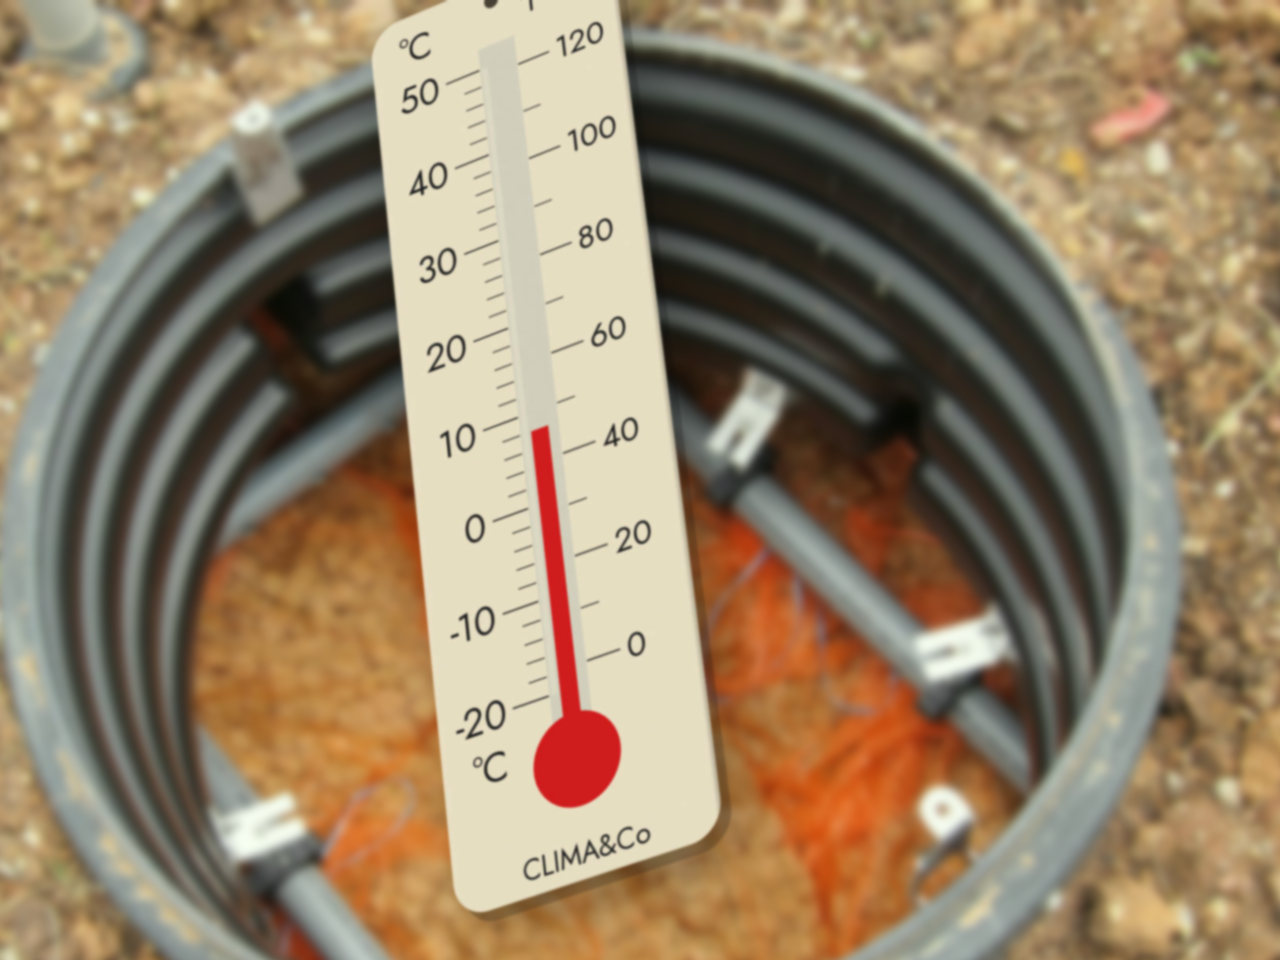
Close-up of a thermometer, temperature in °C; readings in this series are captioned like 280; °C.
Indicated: 8; °C
